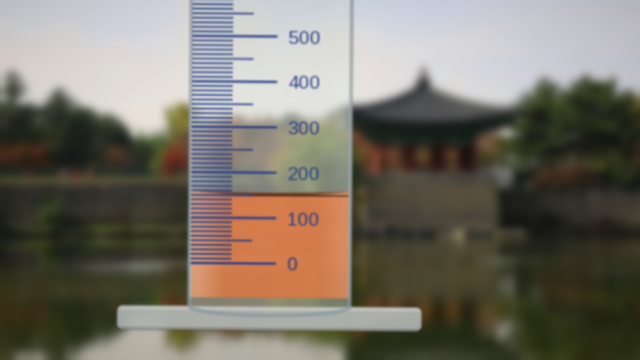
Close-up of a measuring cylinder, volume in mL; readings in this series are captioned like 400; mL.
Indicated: 150; mL
